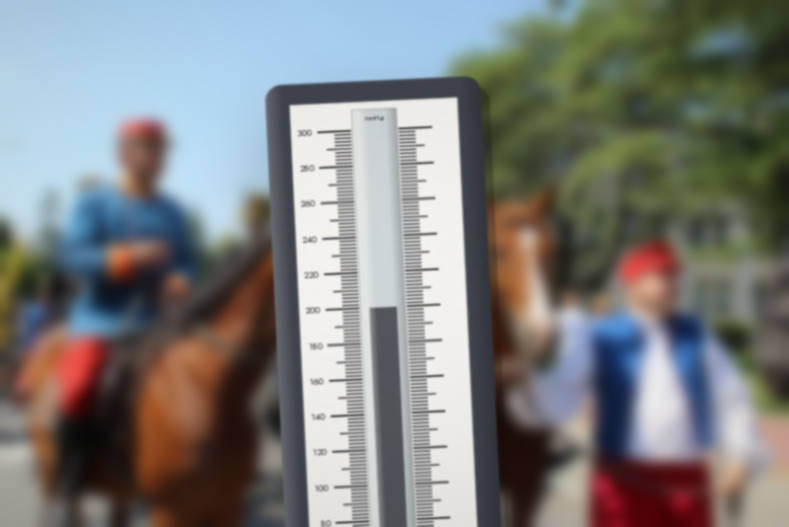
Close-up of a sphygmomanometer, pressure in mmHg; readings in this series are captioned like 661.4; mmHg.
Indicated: 200; mmHg
